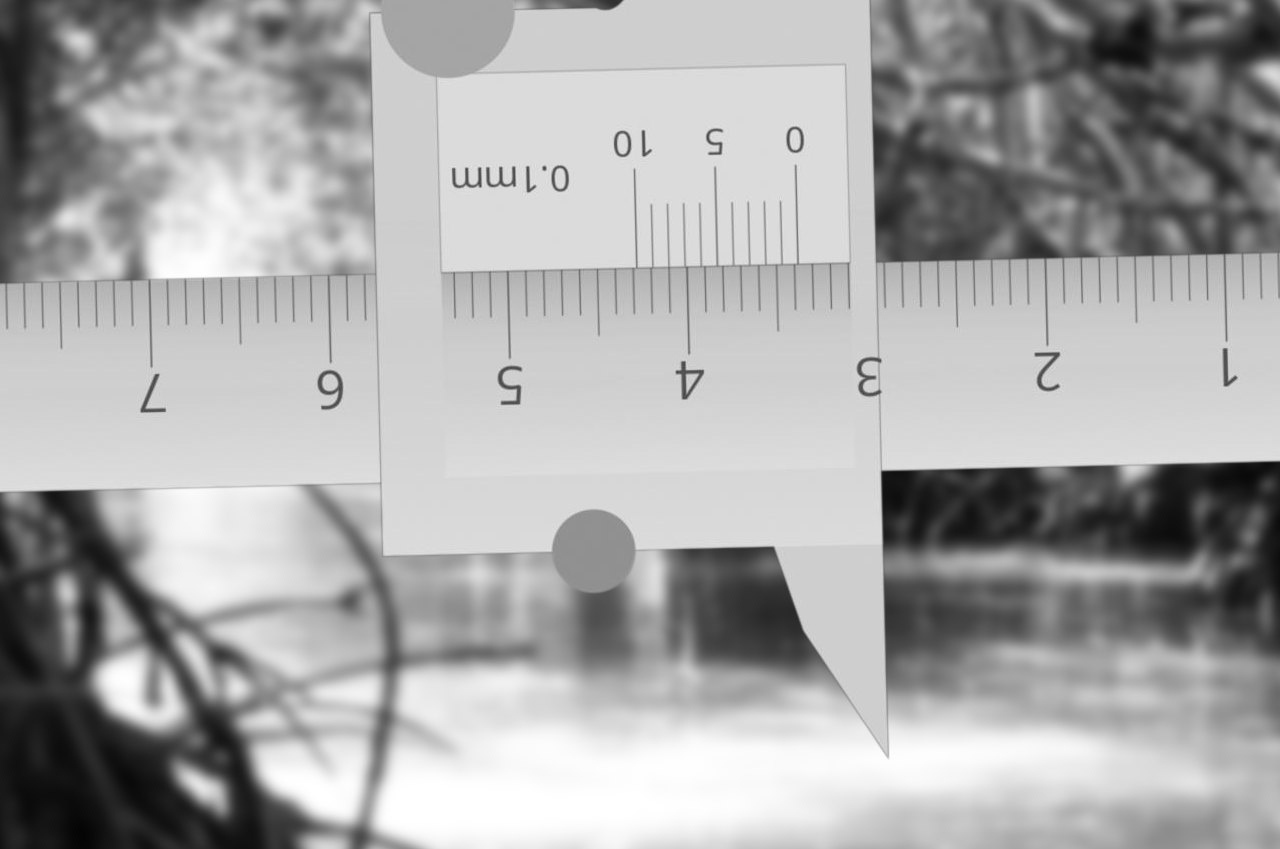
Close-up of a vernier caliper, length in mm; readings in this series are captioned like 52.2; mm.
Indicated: 33.8; mm
